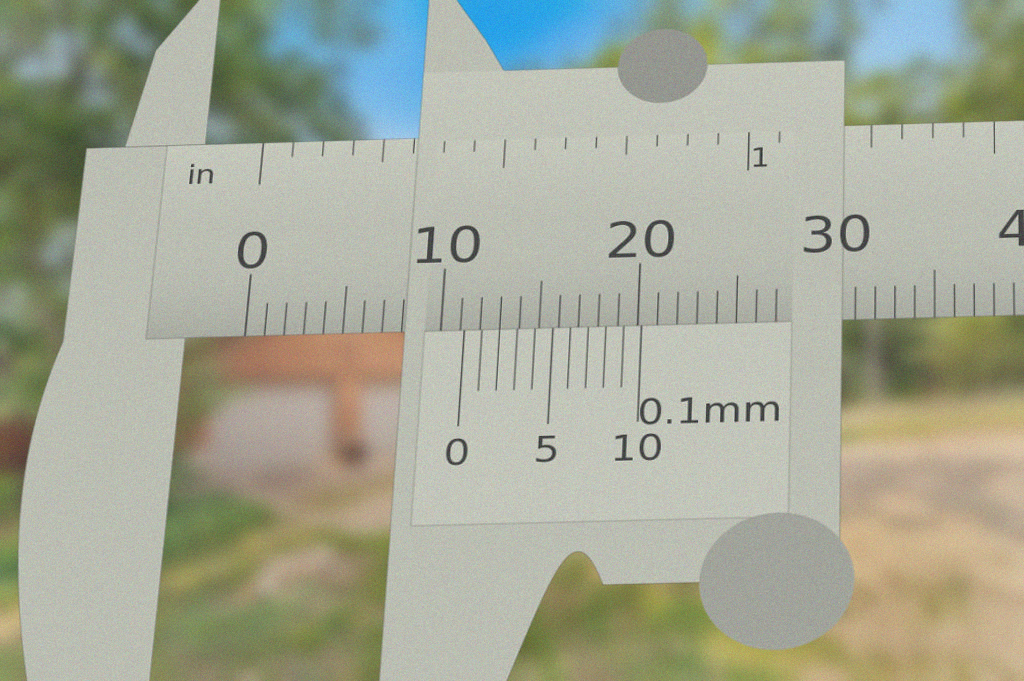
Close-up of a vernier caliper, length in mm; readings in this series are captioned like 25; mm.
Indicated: 11.2; mm
